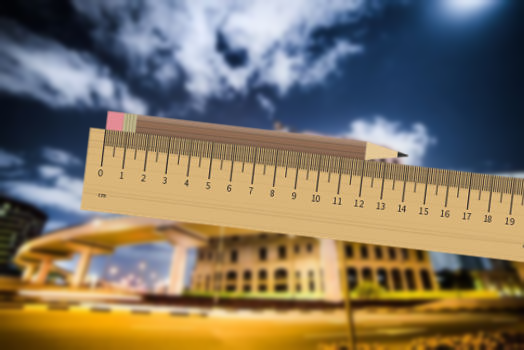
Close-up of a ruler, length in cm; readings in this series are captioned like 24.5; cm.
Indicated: 14; cm
